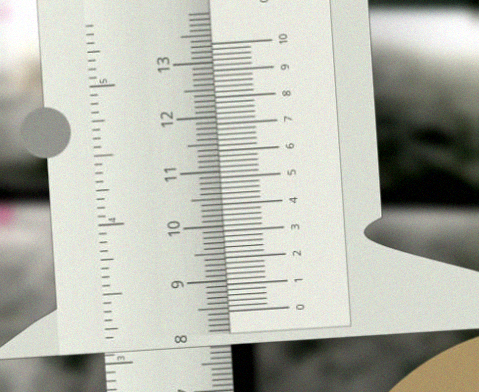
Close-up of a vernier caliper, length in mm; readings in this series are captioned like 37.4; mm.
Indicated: 84.4; mm
